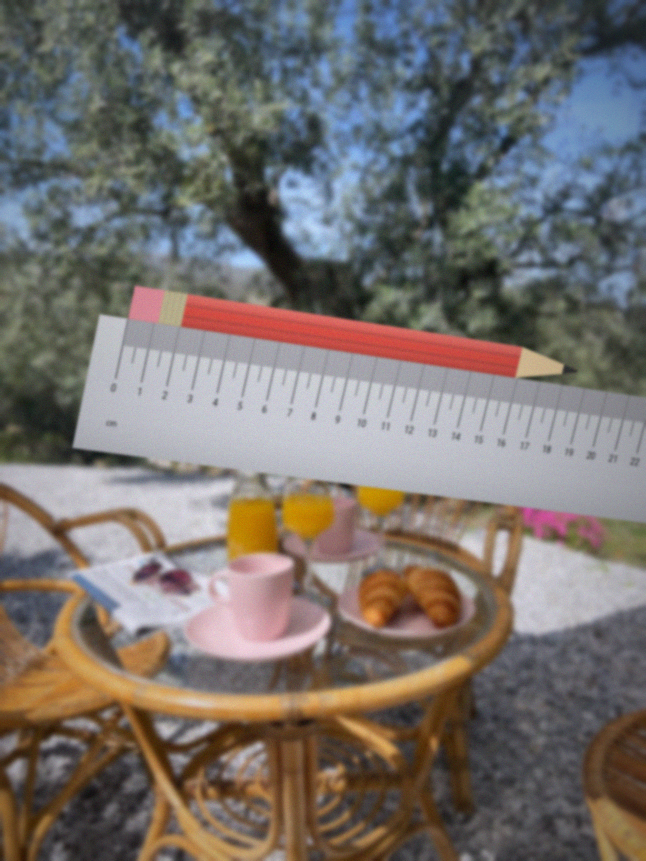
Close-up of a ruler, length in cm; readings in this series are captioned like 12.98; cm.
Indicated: 18.5; cm
